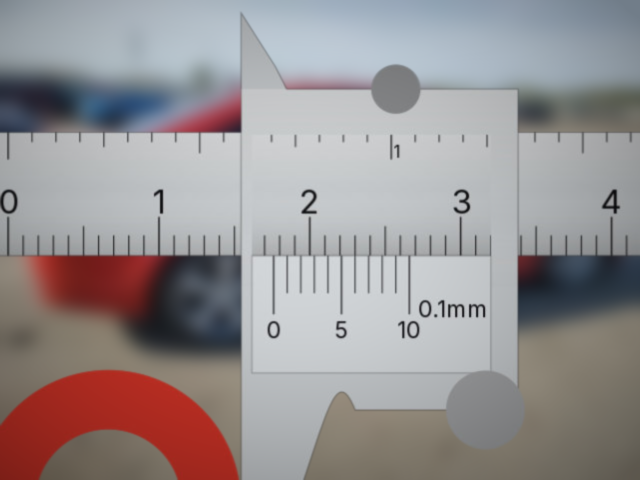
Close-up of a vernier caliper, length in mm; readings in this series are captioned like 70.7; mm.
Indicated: 17.6; mm
